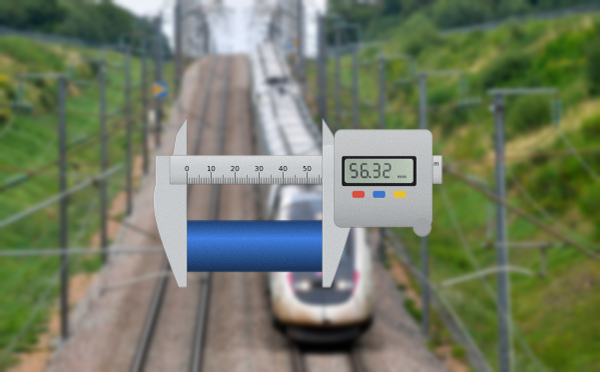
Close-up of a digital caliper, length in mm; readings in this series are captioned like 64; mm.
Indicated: 56.32; mm
